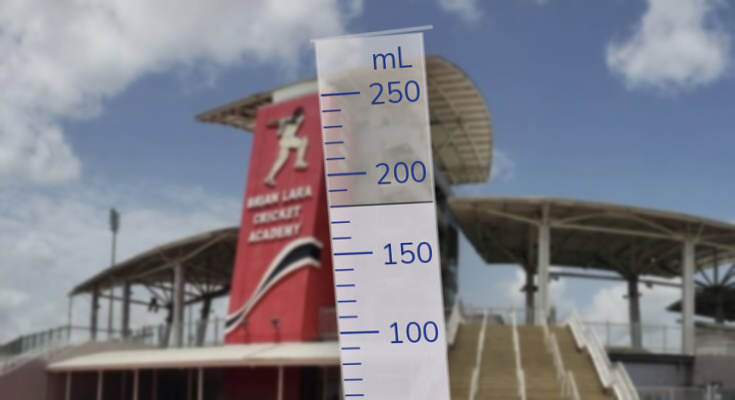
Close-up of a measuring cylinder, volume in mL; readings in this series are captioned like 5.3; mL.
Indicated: 180; mL
